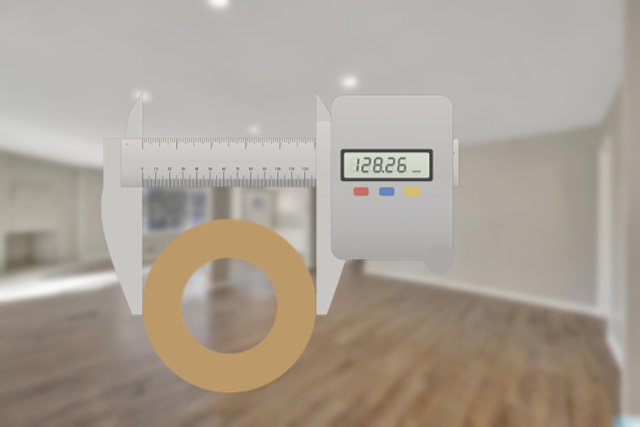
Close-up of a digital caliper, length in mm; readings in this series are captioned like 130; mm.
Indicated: 128.26; mm
